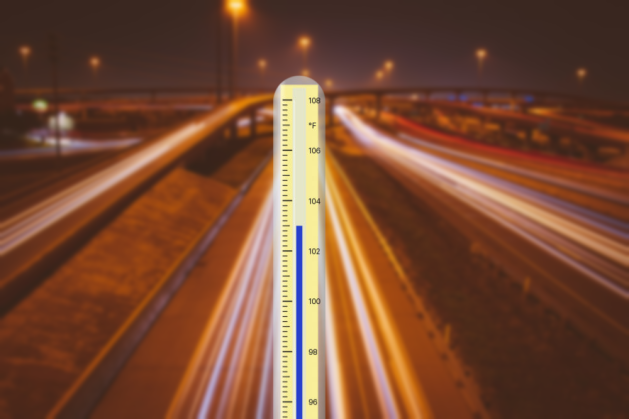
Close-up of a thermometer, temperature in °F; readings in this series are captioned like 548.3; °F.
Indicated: 103; °F
